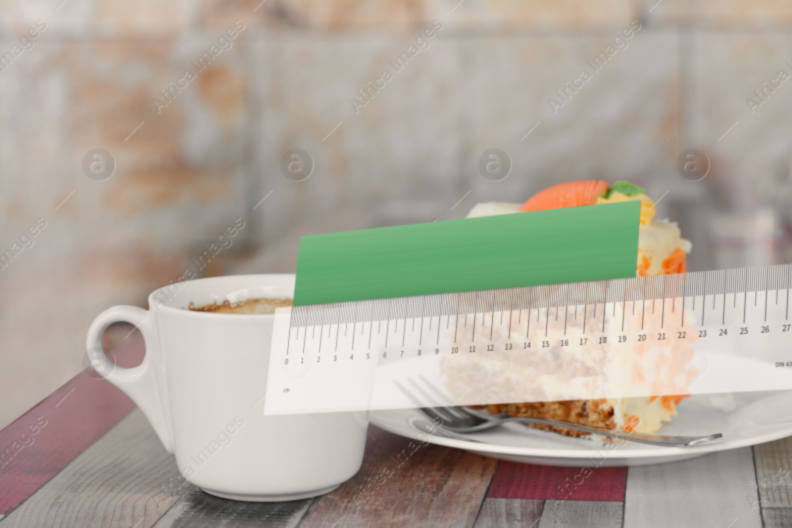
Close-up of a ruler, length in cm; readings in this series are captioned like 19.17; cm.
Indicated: 19.5; cm
